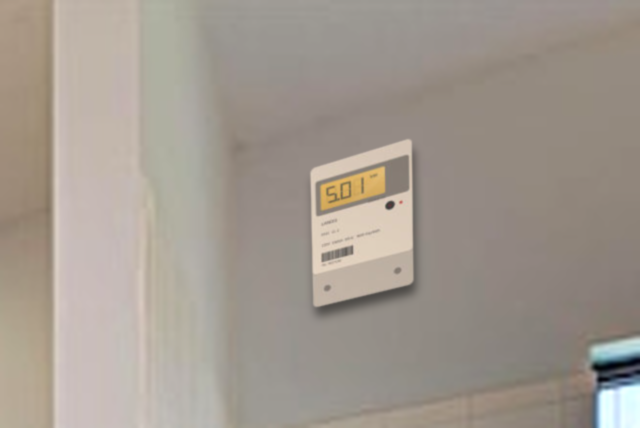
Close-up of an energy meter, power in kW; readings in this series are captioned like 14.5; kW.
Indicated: 5.01; kW
